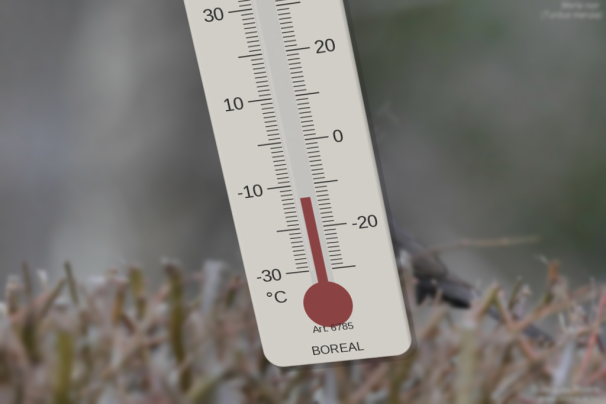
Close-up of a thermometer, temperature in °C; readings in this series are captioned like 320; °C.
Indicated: -13; °C
